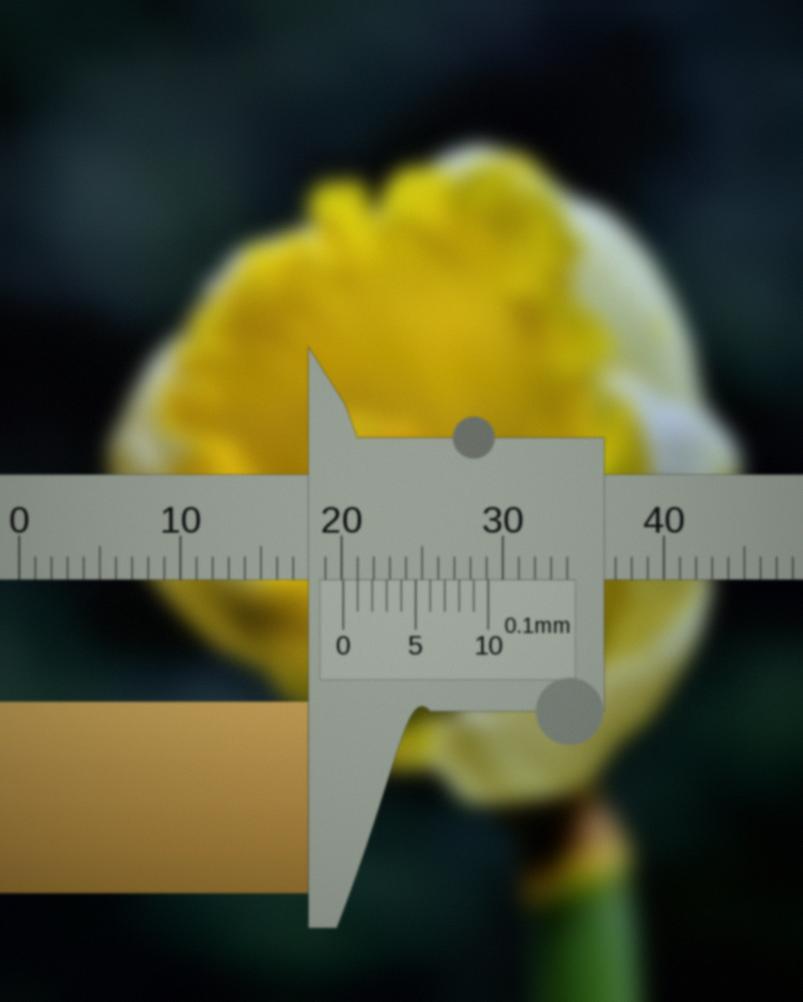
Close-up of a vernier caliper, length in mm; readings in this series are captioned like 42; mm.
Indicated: 20.1; mm
